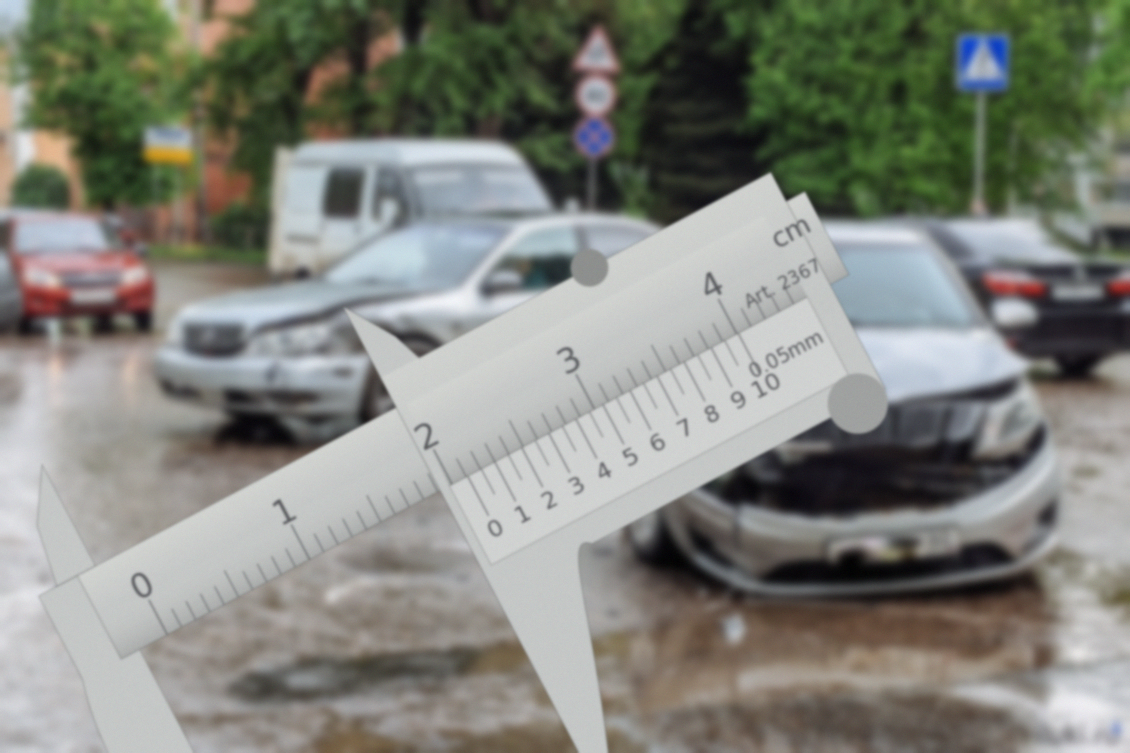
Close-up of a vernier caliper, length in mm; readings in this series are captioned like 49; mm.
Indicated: 21.1; mm
